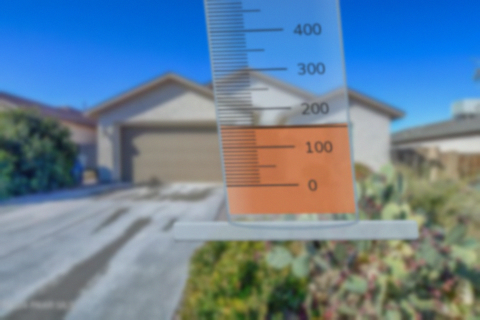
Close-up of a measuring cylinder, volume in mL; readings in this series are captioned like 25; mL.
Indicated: 150; mL
